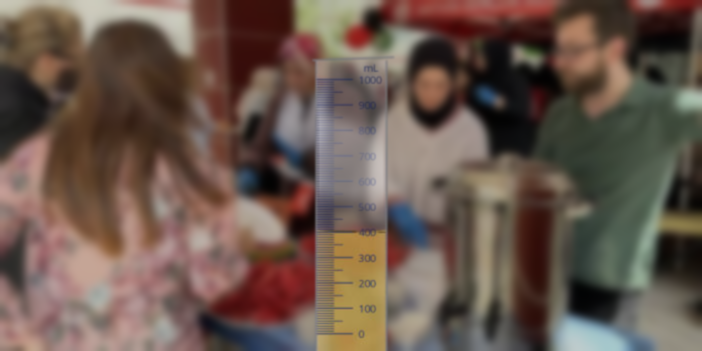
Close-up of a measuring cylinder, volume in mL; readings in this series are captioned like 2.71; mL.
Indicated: 400; mL
